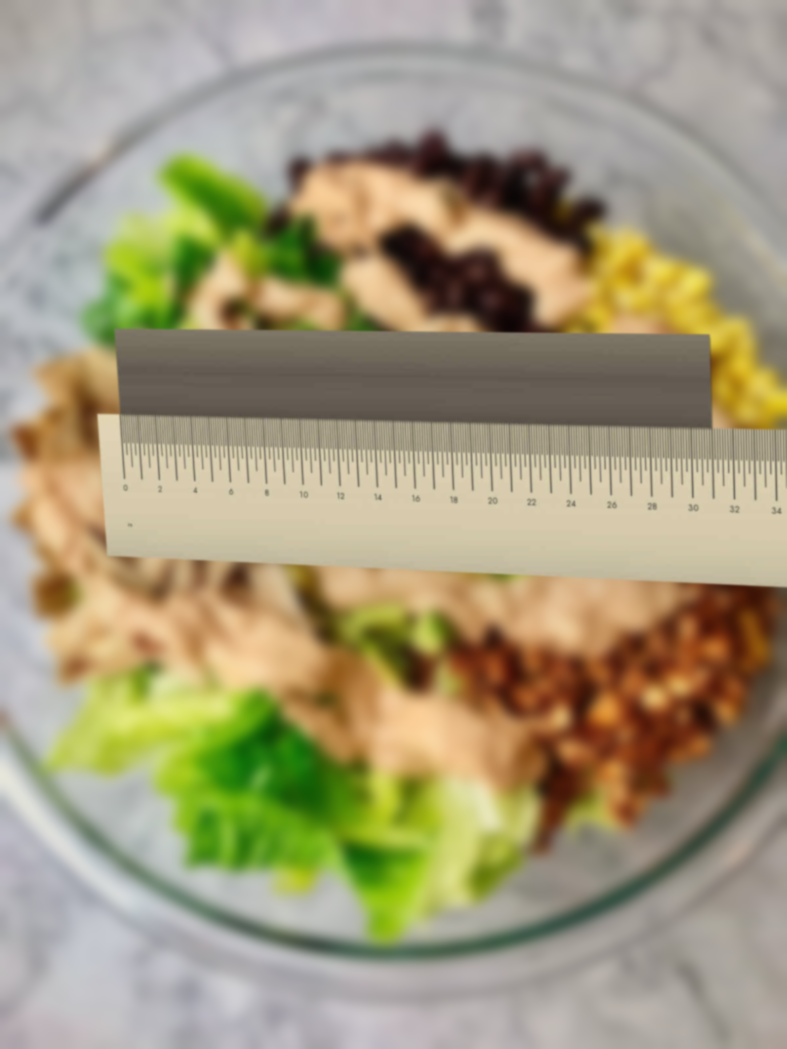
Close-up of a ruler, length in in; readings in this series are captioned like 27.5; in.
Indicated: 31; in
